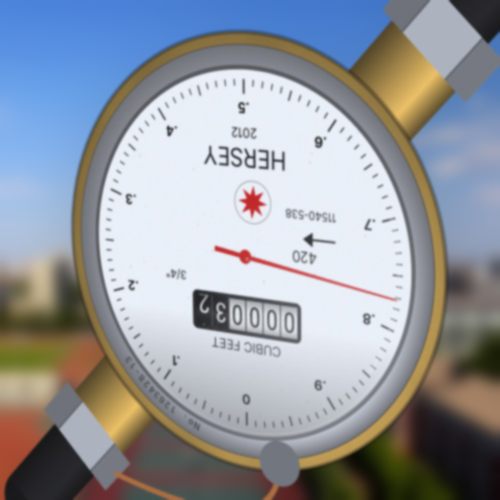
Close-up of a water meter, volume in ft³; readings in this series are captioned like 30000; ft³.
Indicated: 31.77; ft³
